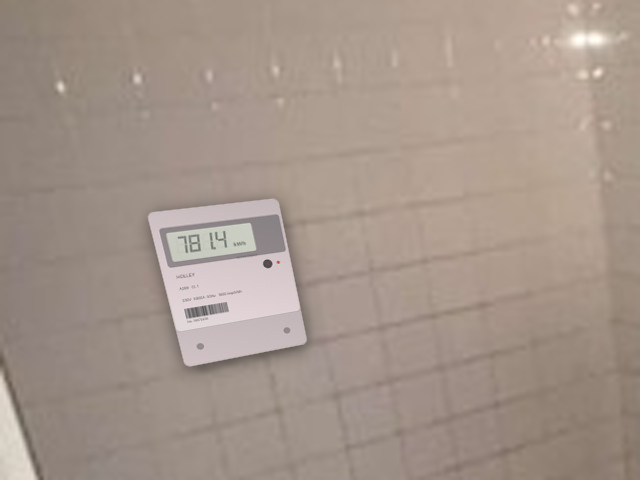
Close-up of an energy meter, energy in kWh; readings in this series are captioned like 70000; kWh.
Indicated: 781.4; kWh
